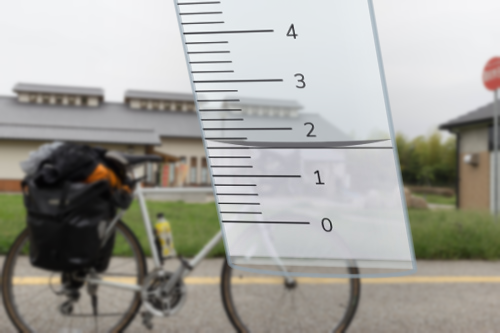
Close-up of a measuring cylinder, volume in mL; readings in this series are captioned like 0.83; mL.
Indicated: 1.6; mL
